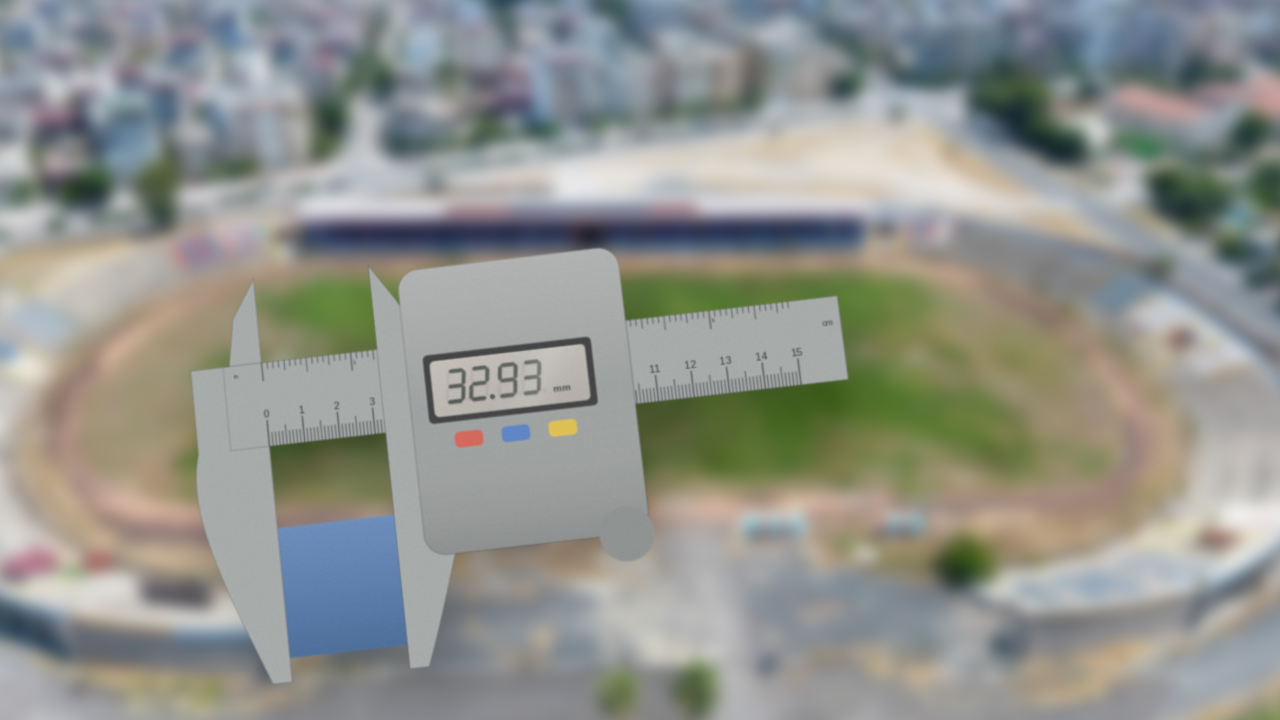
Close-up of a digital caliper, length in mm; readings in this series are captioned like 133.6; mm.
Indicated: 32.93; mm
